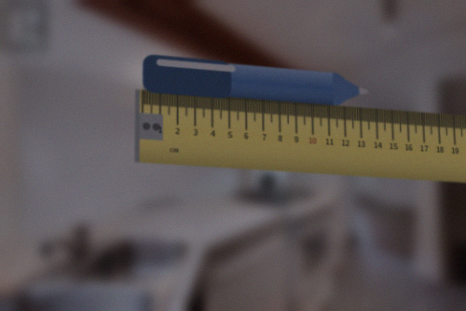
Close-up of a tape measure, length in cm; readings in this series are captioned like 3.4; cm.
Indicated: 13.5; cm
